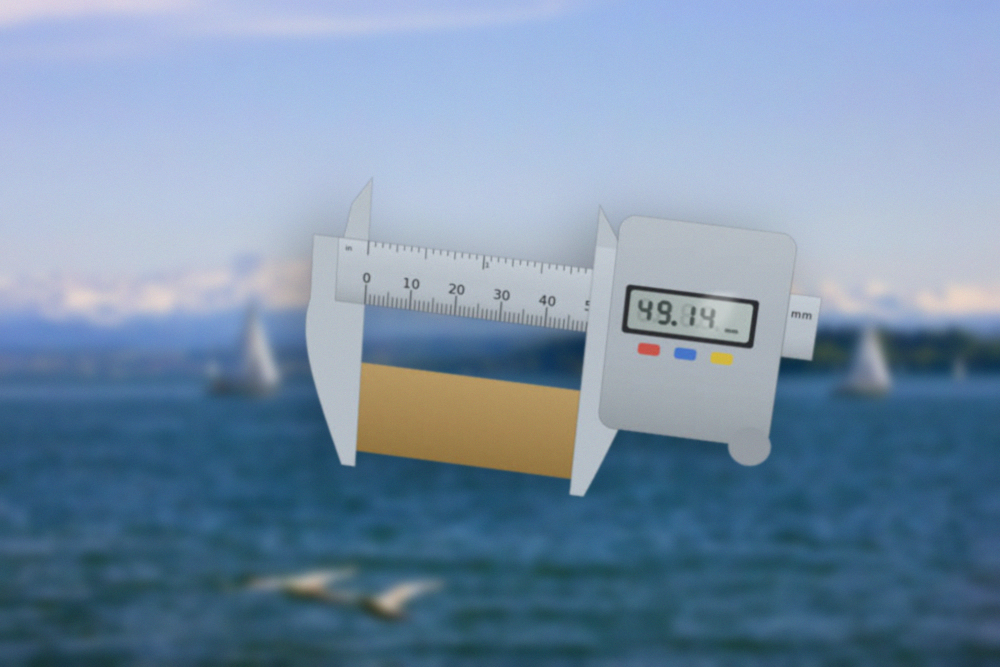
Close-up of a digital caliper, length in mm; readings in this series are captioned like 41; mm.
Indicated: 49.14; mm
